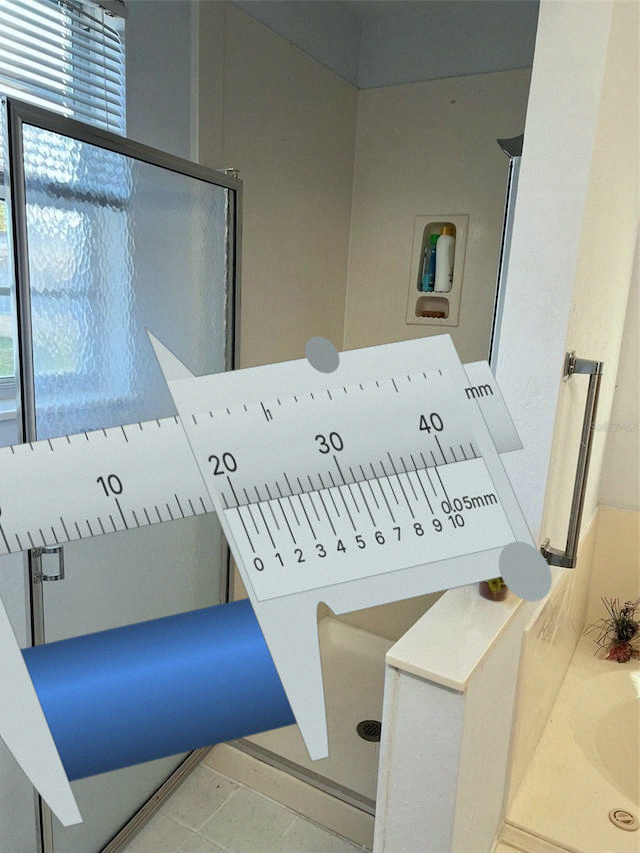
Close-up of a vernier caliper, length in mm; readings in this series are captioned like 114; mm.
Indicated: 19.8; mm
